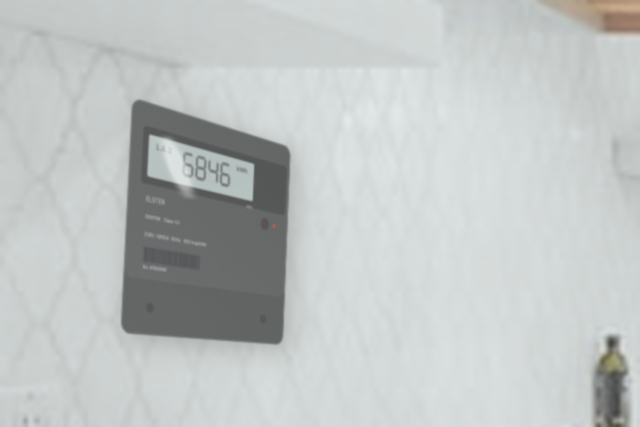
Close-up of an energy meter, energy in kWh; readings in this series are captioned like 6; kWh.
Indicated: 6846; kWh
